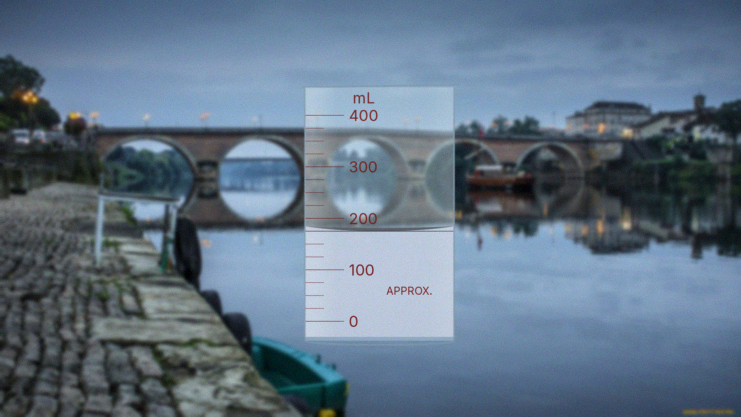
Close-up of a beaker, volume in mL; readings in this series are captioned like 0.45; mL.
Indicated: 175; mL
